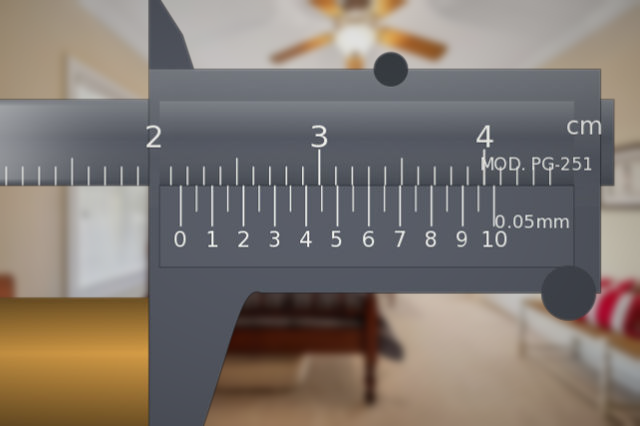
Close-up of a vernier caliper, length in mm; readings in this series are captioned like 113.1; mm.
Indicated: 21.6; mm
